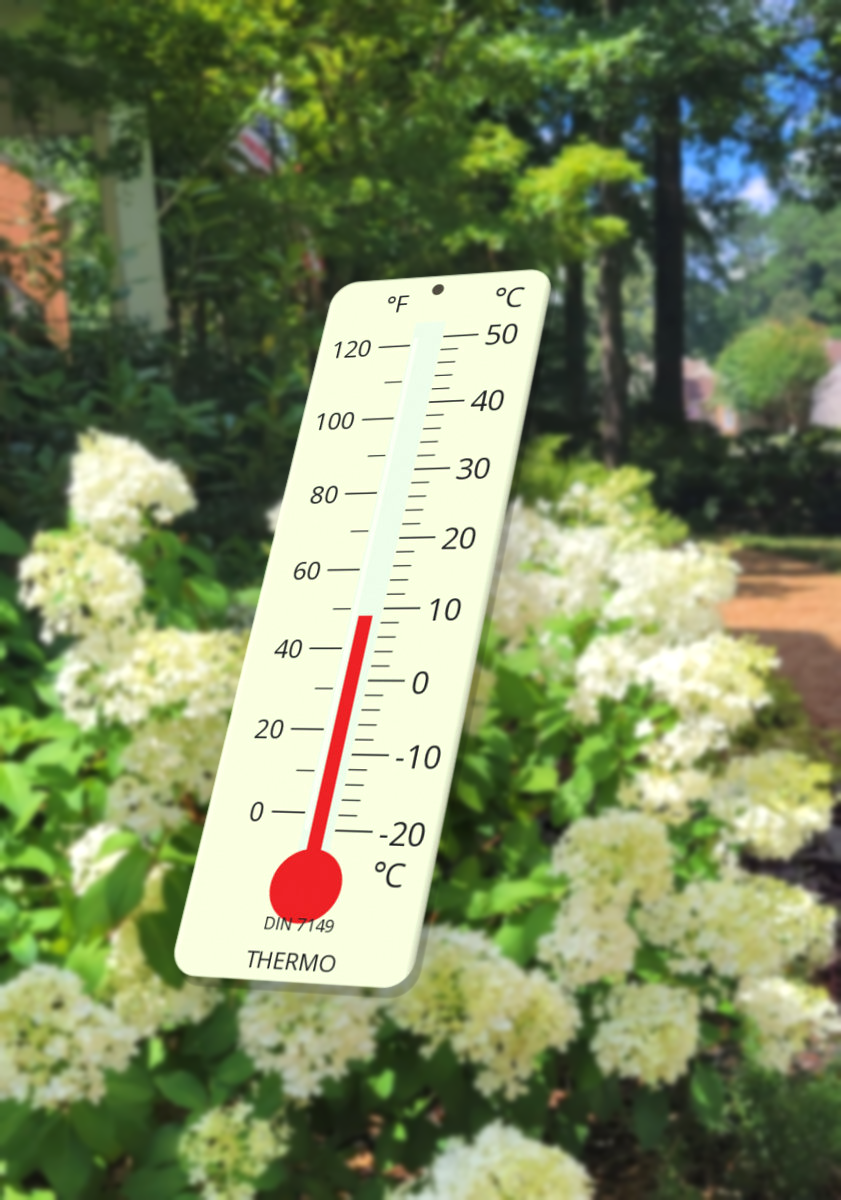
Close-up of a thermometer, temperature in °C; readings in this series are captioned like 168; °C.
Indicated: 9; °C
